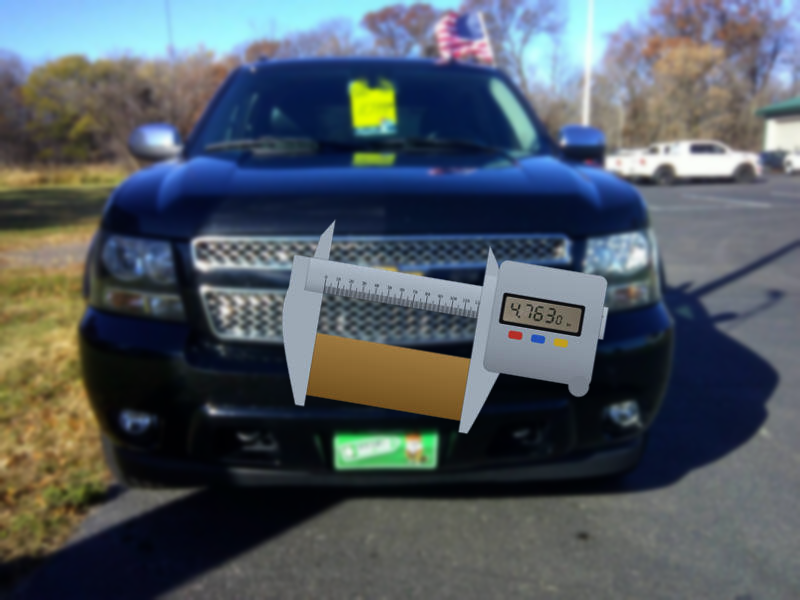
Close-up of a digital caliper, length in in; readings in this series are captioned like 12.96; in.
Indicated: 4.7630; in
